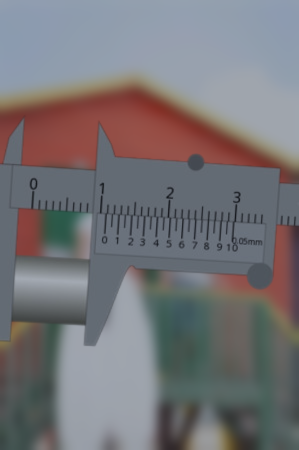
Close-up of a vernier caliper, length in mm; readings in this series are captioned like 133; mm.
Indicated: 10.8; mm
